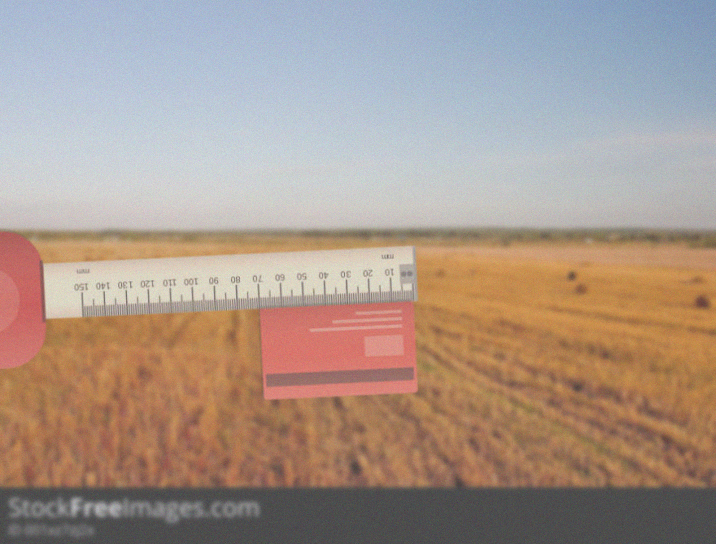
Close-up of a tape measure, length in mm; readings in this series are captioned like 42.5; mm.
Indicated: 70; mm
